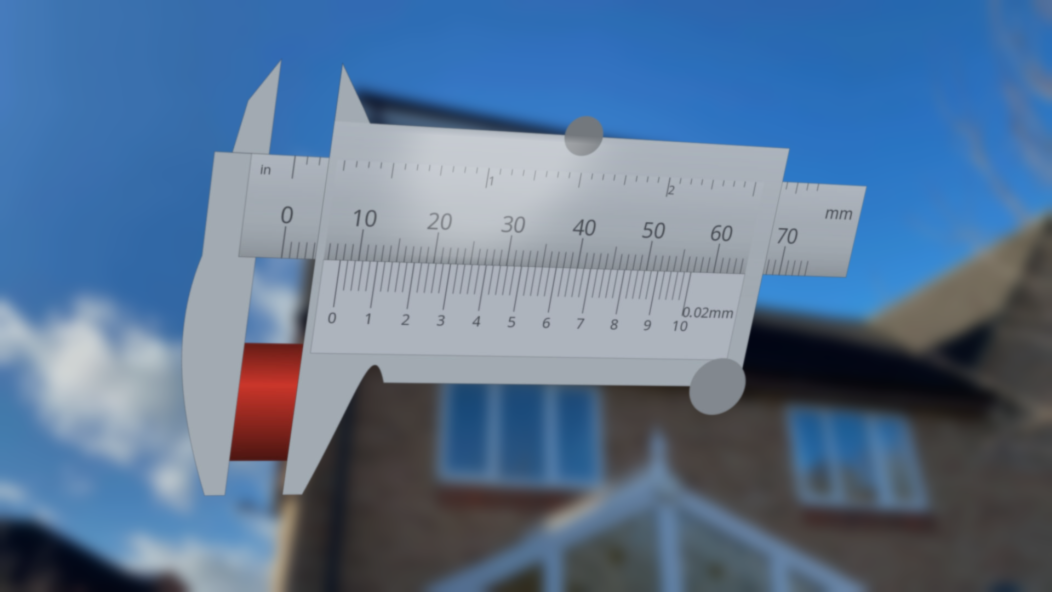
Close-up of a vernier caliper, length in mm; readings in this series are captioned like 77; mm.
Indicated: 7.6; mm
